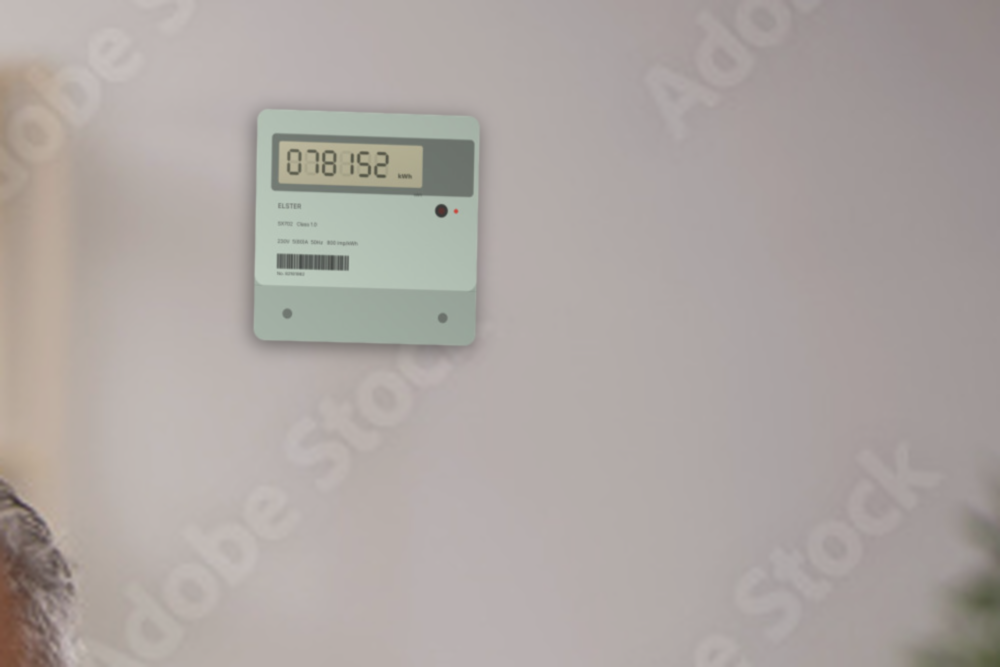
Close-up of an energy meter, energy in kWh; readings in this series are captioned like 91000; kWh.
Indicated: 78152; kWh
